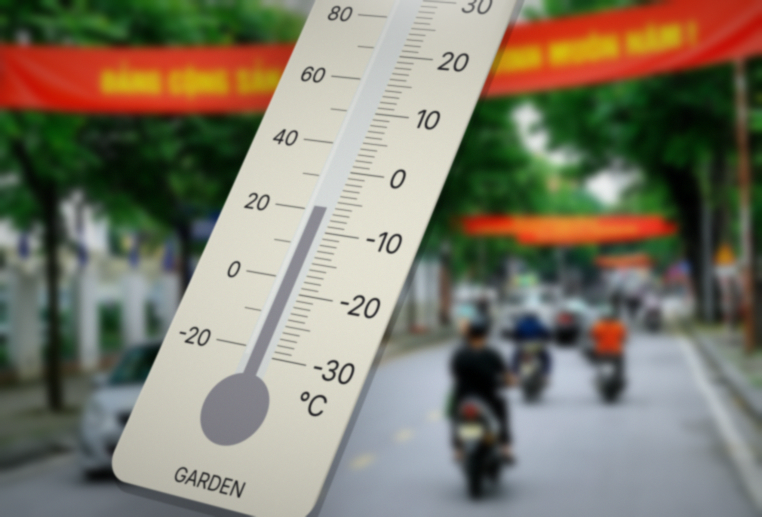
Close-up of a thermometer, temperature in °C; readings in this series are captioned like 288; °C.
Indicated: -6; °C
